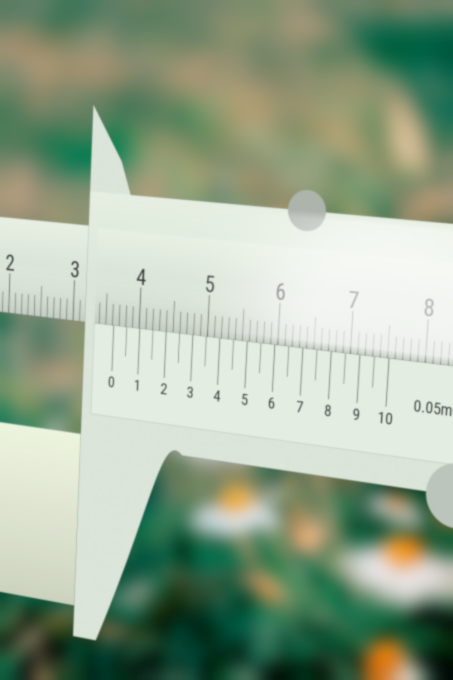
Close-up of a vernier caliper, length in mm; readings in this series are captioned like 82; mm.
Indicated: 36.2; mm
